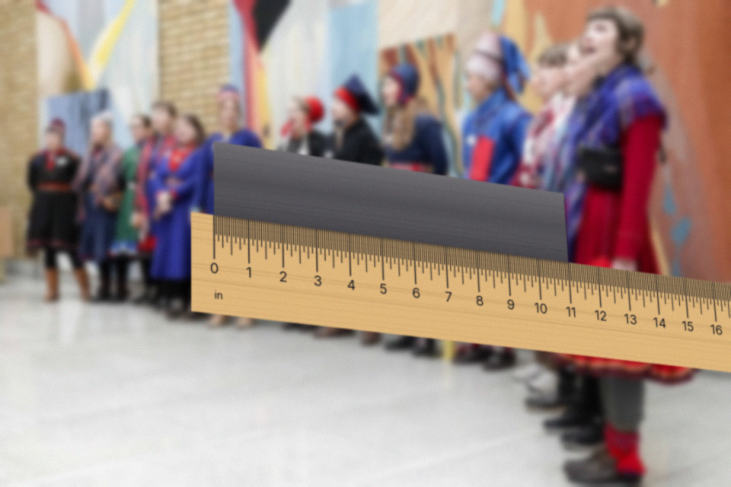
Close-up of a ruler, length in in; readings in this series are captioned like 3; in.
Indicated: 11; in
